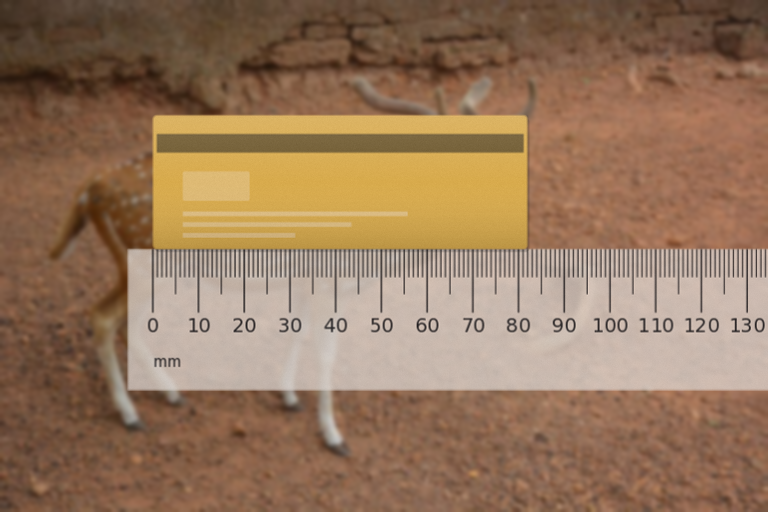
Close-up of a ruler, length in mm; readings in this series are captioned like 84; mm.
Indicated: 82; mm
